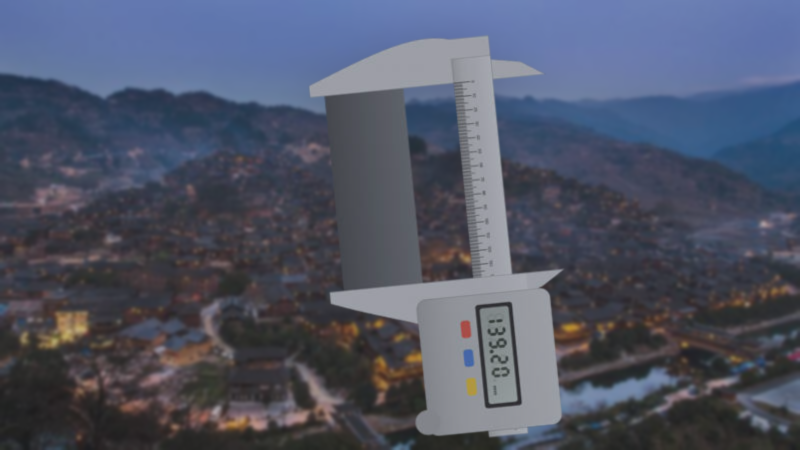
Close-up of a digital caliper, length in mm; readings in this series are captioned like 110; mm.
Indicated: 139.20; mm
